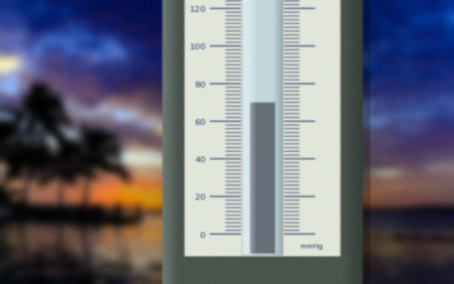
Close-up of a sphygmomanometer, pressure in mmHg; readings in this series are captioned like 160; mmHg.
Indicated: 70; mmHg
